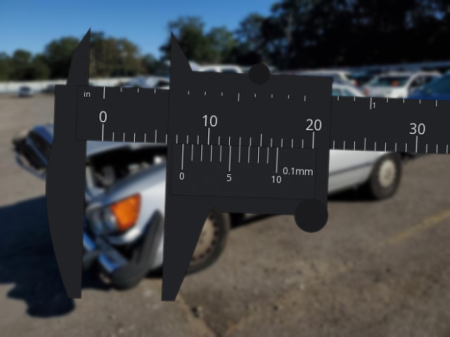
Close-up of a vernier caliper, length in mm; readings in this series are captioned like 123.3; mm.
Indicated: 7.6; mm
